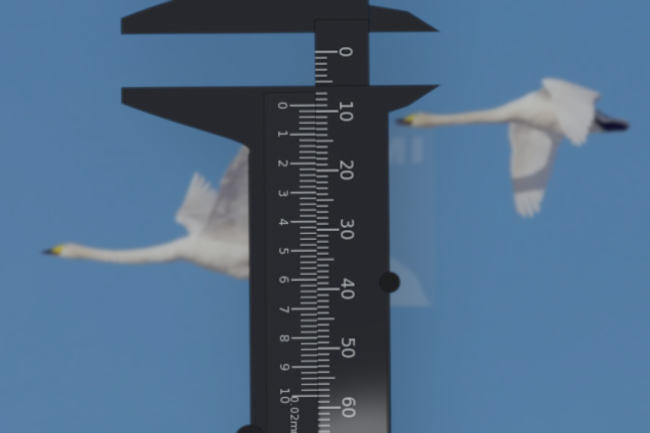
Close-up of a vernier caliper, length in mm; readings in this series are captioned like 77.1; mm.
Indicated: 9.0; mm
